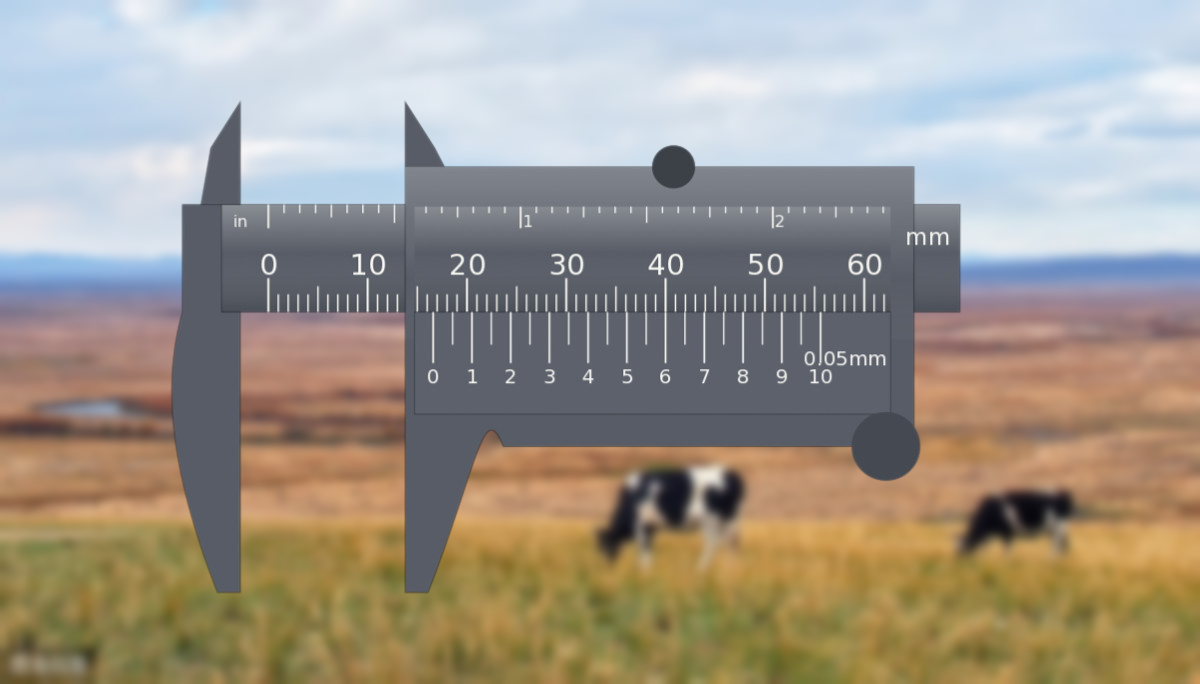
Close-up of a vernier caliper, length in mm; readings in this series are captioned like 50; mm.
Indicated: 16.6; mm
